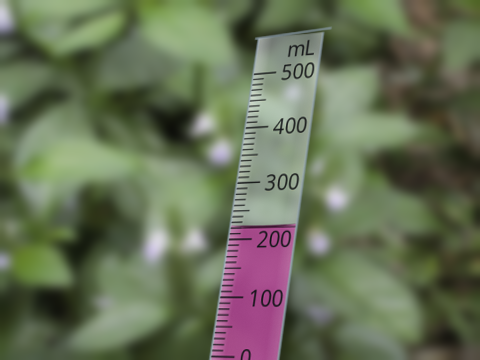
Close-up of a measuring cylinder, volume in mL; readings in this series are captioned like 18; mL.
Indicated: 220; mL
